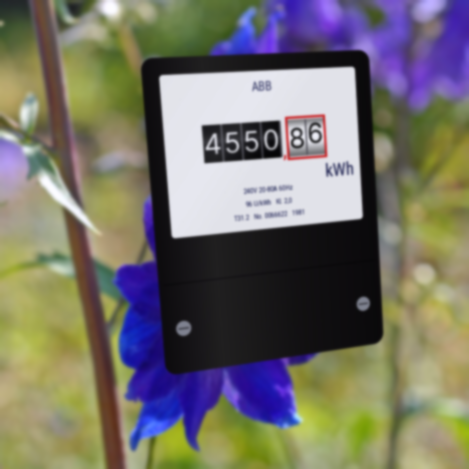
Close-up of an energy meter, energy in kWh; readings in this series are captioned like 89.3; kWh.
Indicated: 4550.86; kWh
